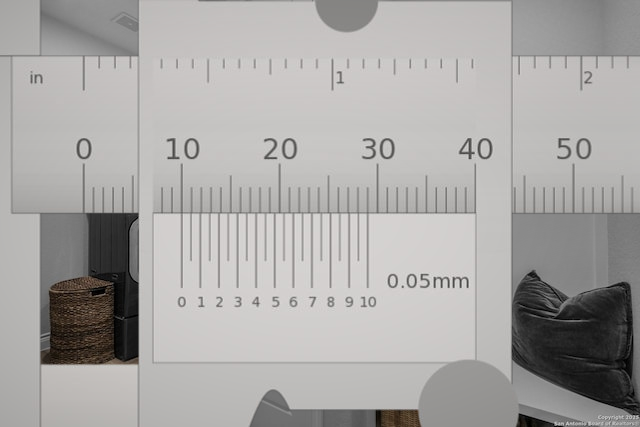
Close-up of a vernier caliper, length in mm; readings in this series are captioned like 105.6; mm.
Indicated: 10.0; mm
